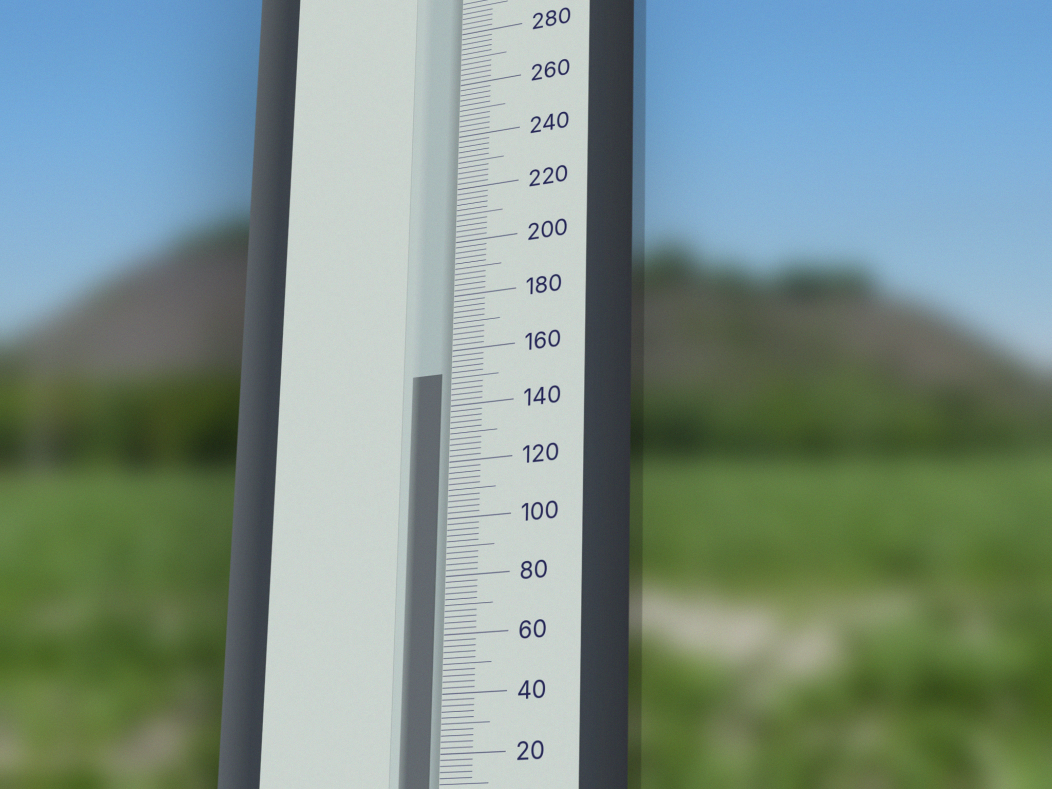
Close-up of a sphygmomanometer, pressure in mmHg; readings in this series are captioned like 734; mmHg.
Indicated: 152; mmHg
